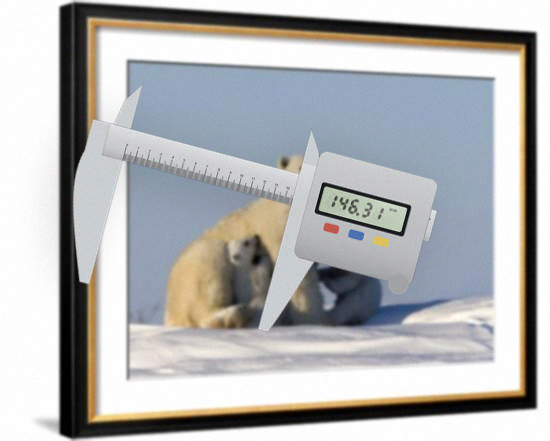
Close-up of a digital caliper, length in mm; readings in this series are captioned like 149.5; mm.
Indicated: 146.31; mm
